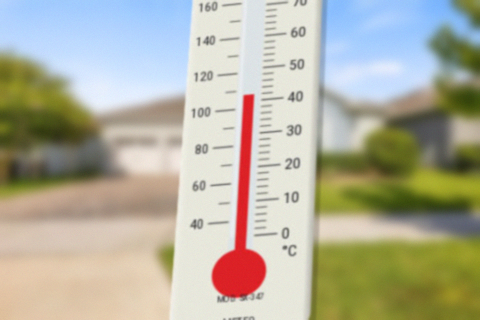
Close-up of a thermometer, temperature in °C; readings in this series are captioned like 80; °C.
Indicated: 42; °C
